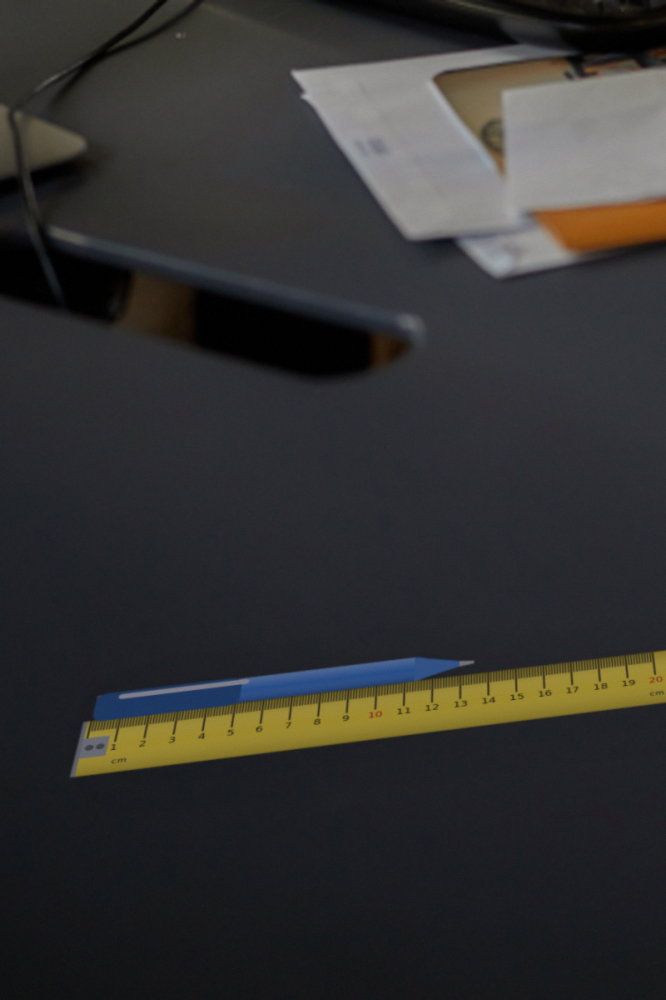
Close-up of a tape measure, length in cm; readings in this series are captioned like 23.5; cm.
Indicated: 13.5; cm
